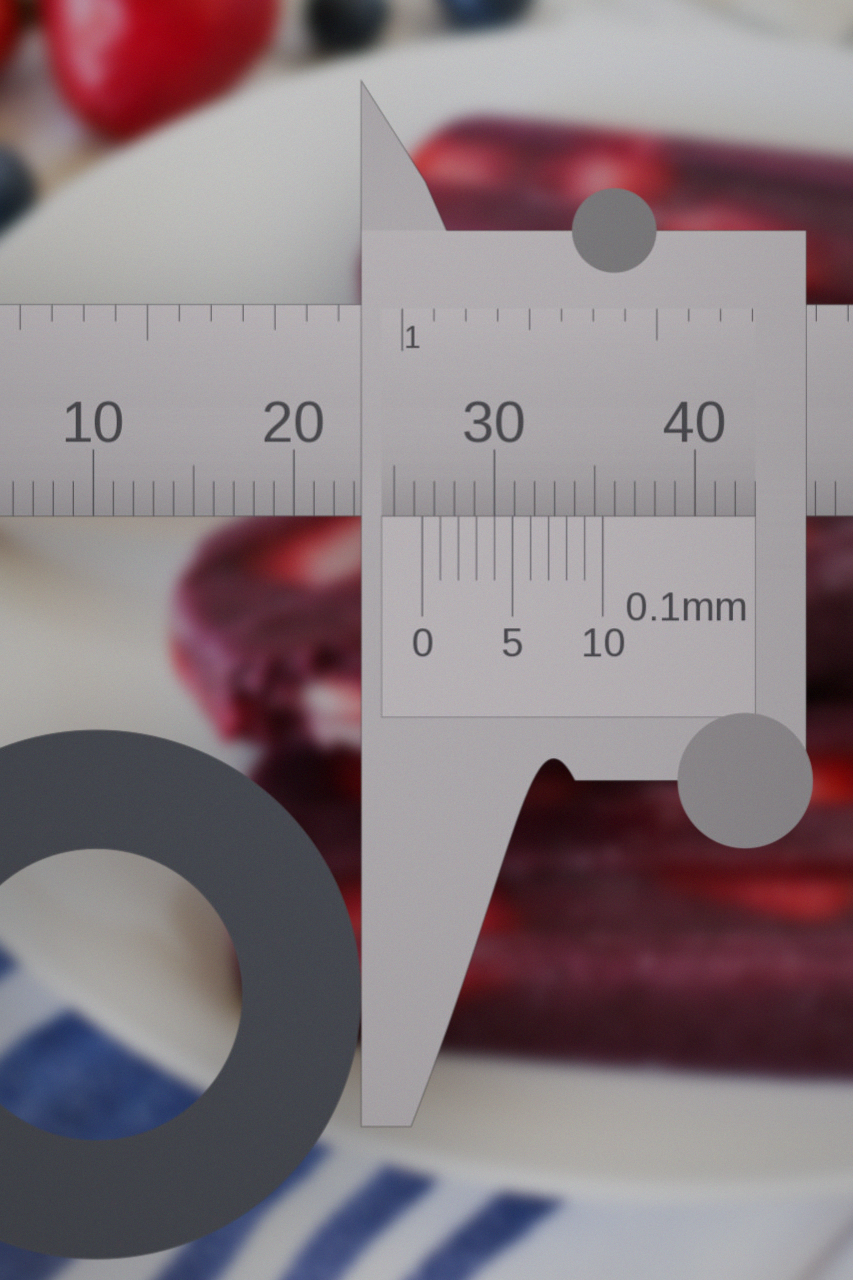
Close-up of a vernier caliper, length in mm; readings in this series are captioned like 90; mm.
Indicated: 26.4; mm
